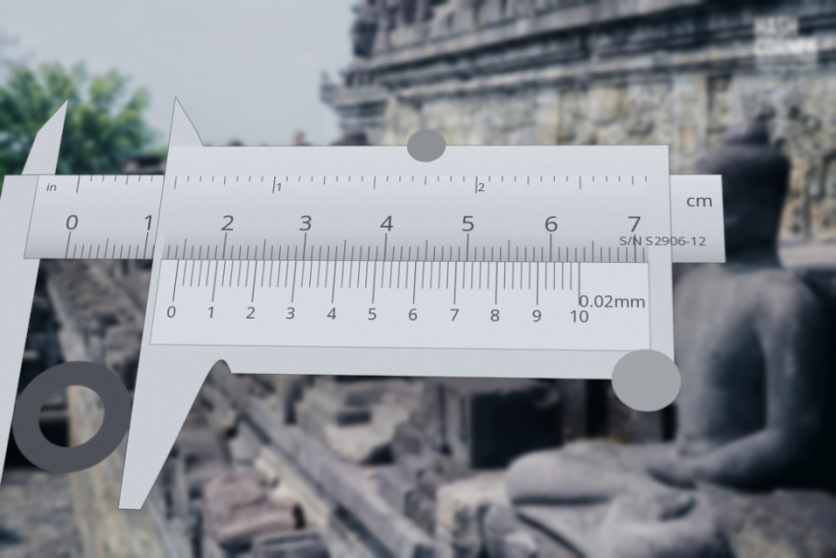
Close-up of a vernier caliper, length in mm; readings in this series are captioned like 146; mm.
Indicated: 14.4; mm
